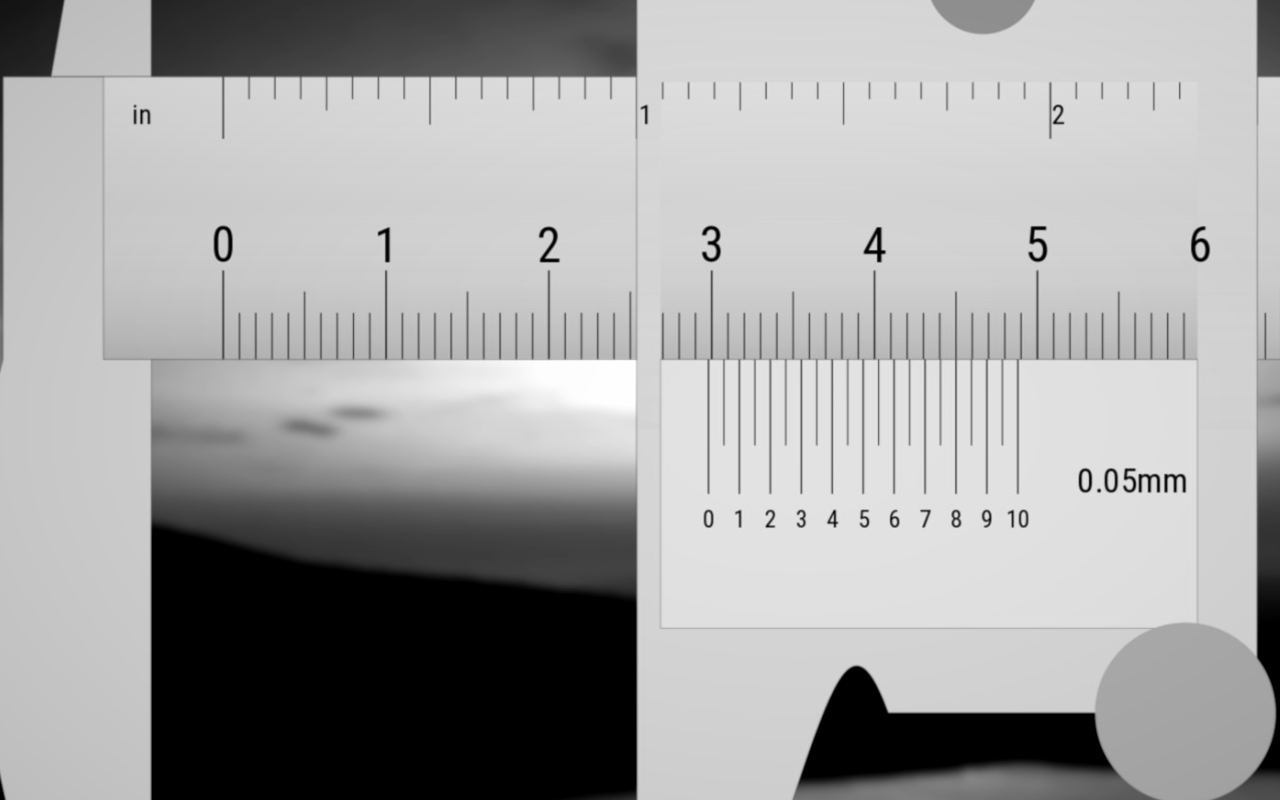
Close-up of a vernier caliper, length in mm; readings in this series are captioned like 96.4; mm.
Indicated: 29.8; mm
